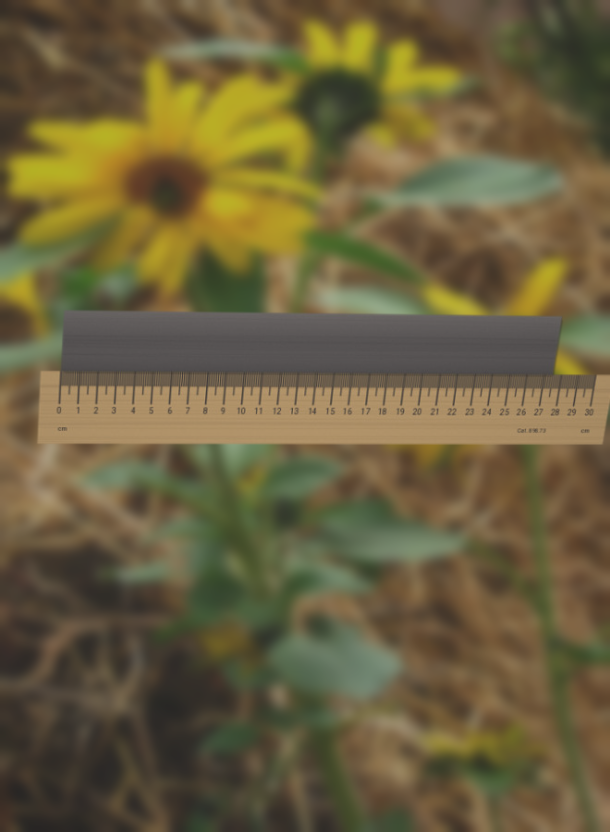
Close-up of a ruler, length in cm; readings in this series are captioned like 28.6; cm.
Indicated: 27.5; cm
